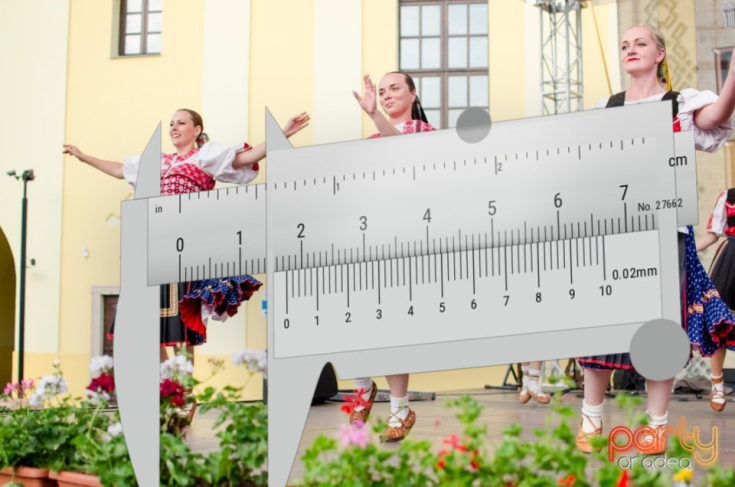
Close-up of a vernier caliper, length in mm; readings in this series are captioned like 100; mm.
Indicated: 17.6; mm
